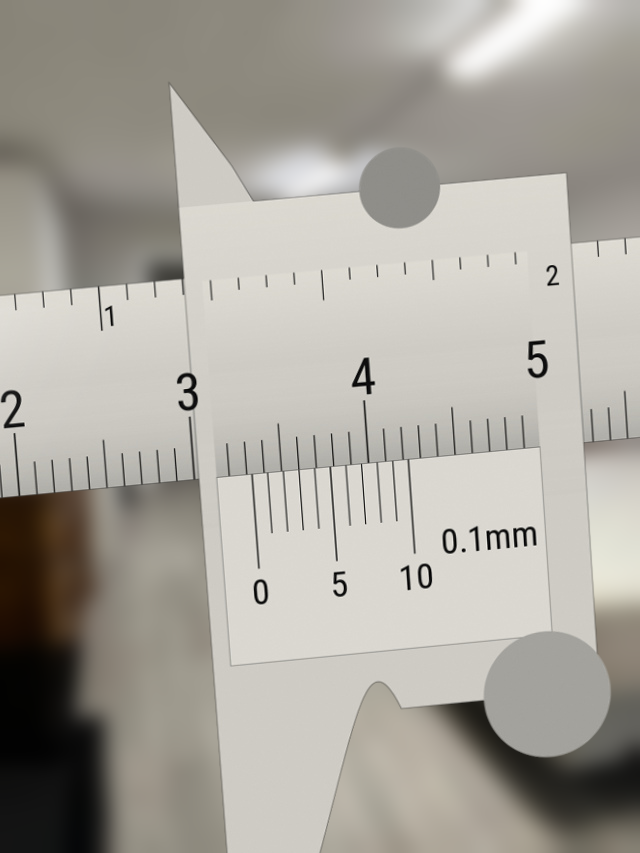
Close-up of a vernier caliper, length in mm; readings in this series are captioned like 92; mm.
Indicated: 33.3; mm
